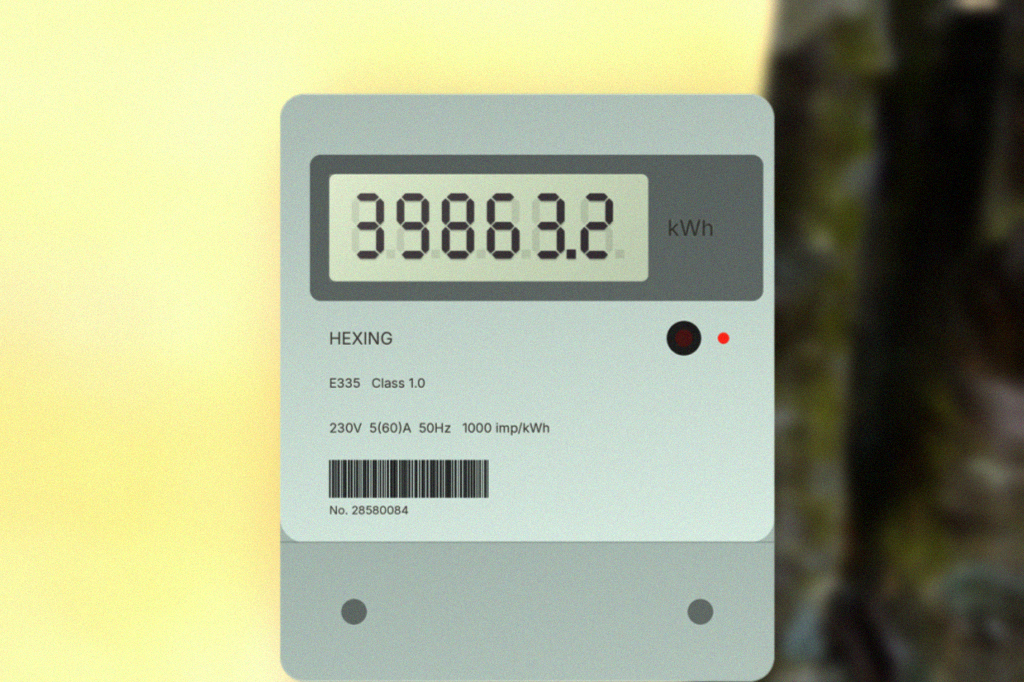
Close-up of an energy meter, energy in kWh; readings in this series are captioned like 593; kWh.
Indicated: 39863.2; kWh
